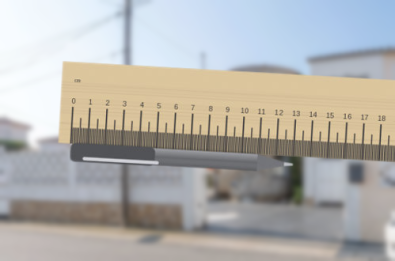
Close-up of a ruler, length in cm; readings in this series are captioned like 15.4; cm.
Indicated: 13; cm
